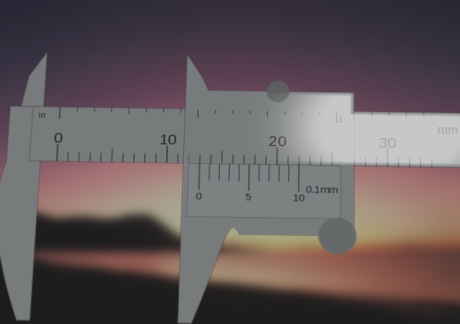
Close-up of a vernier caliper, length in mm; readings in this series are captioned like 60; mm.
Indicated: 13.0; mm
